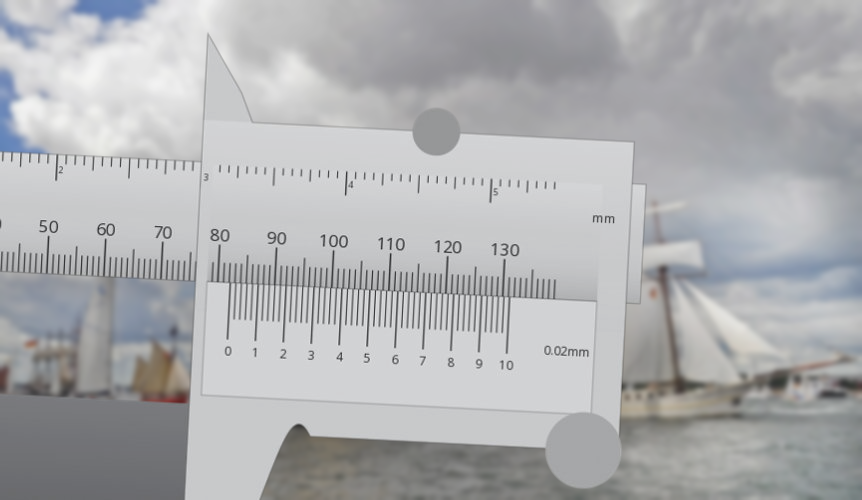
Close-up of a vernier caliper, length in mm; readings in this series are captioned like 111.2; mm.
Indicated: 82.2; mm
